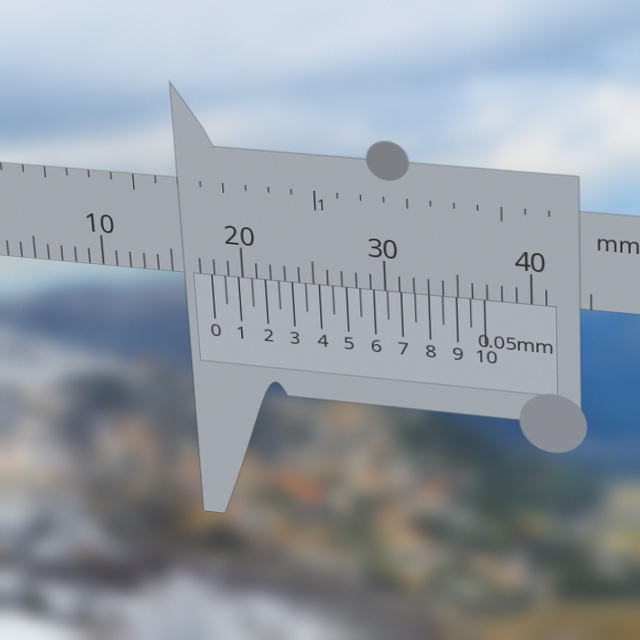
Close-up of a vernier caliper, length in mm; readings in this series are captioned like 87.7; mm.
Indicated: 17.8; mm
